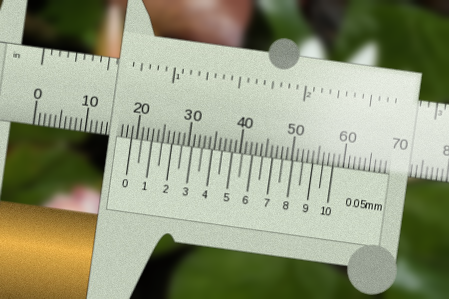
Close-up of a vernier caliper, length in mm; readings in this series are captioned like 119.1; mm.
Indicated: 19.0; mm
